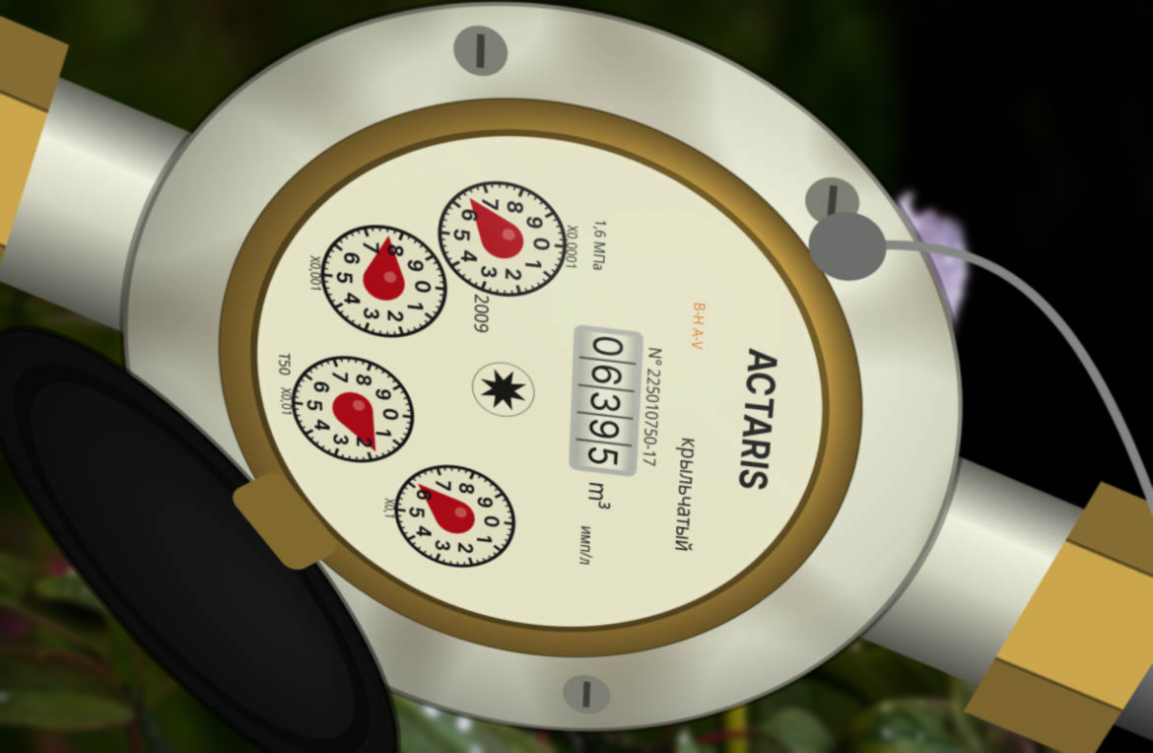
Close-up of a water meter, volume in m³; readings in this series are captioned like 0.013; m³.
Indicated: 6395.6176; m³
